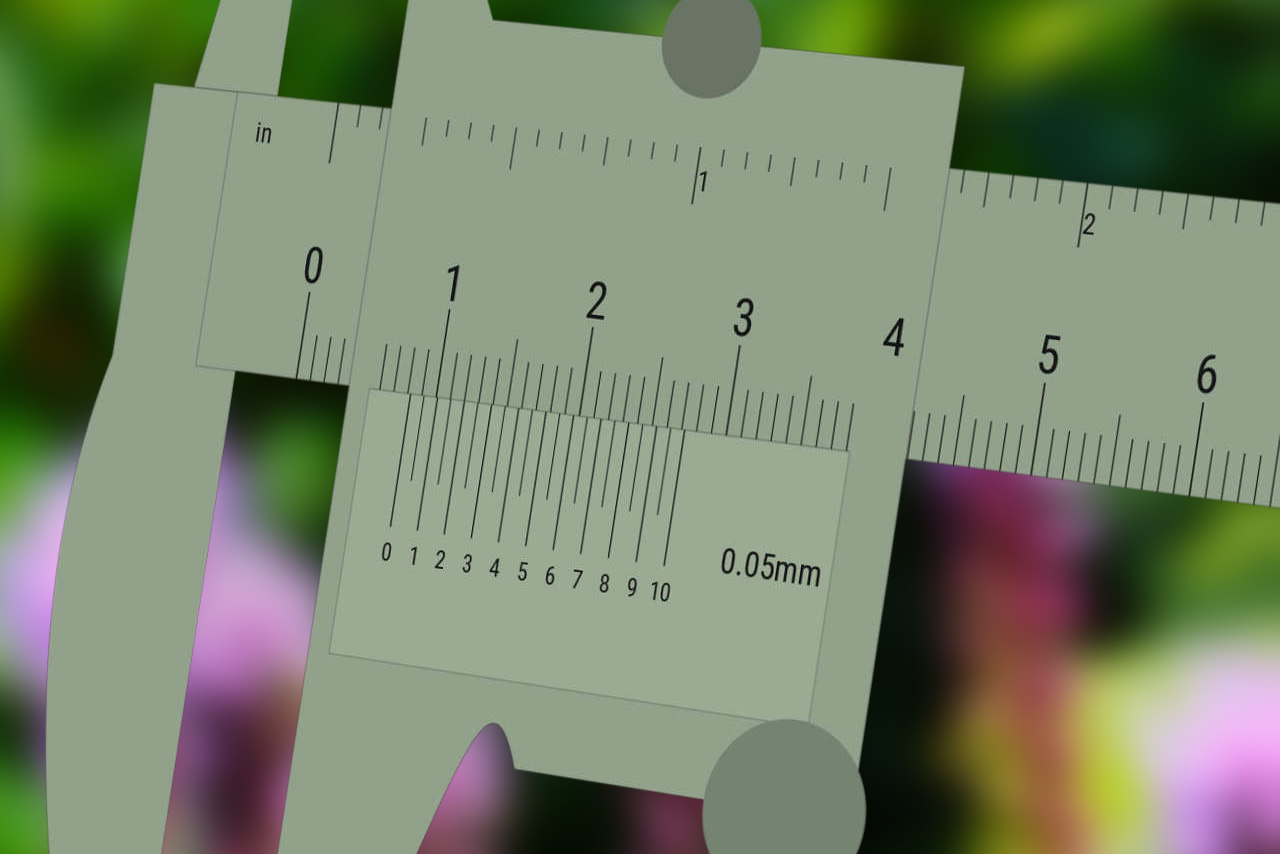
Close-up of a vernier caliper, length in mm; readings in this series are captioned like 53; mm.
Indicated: 8.2; mm
